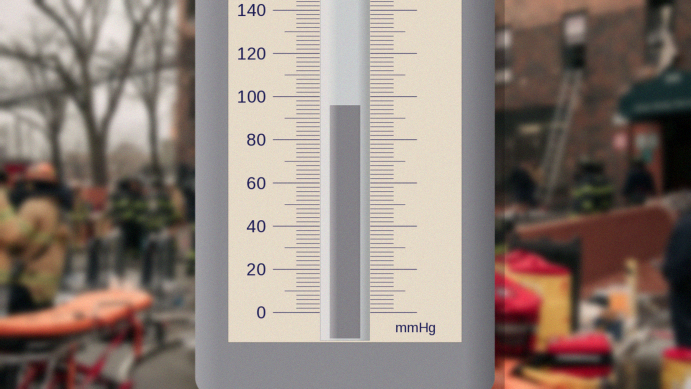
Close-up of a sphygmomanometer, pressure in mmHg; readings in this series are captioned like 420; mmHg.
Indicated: 96; mmHg
